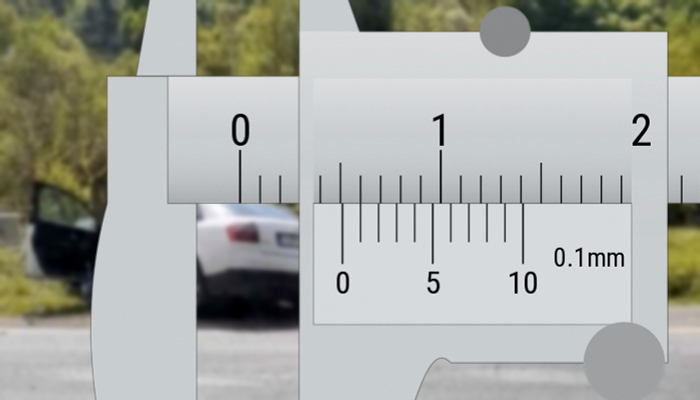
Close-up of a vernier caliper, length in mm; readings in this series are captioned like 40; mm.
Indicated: 5.1; mm
